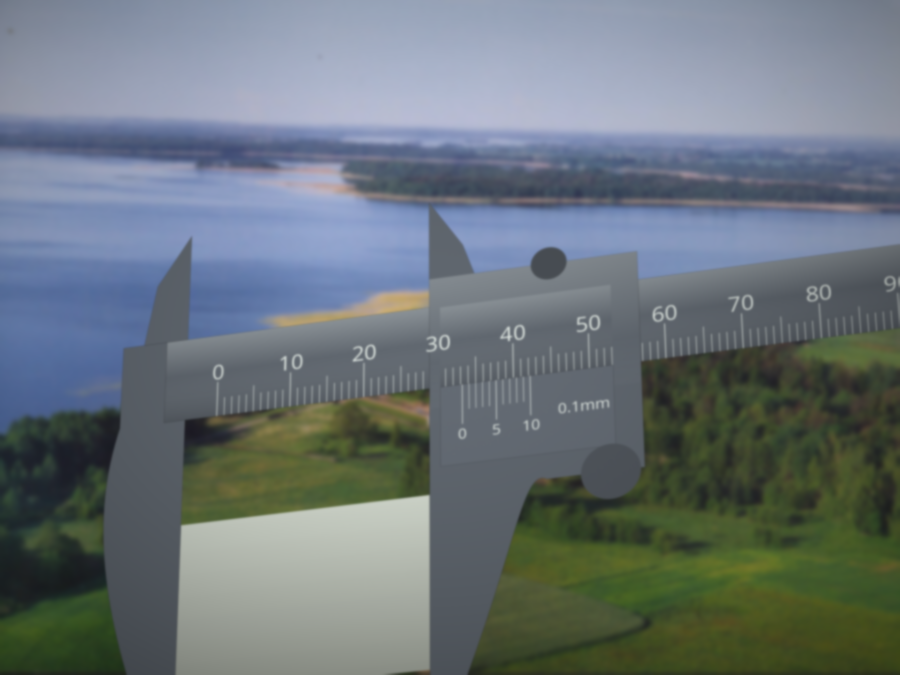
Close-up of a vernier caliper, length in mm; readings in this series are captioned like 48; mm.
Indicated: 33.2; mm
